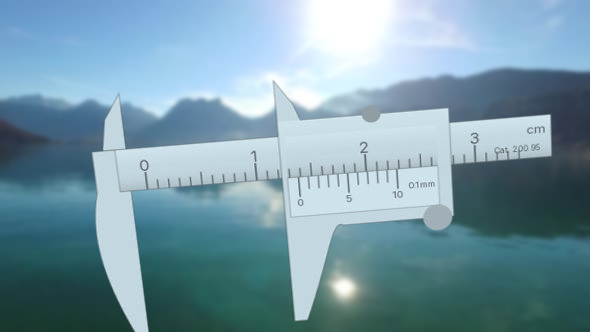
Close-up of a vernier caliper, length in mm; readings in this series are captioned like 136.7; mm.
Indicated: 13.8; mm
